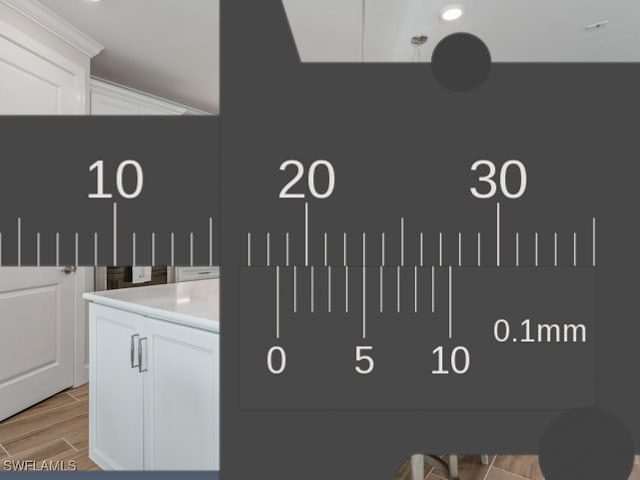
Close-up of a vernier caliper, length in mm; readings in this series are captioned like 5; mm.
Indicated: 18.5; mm
